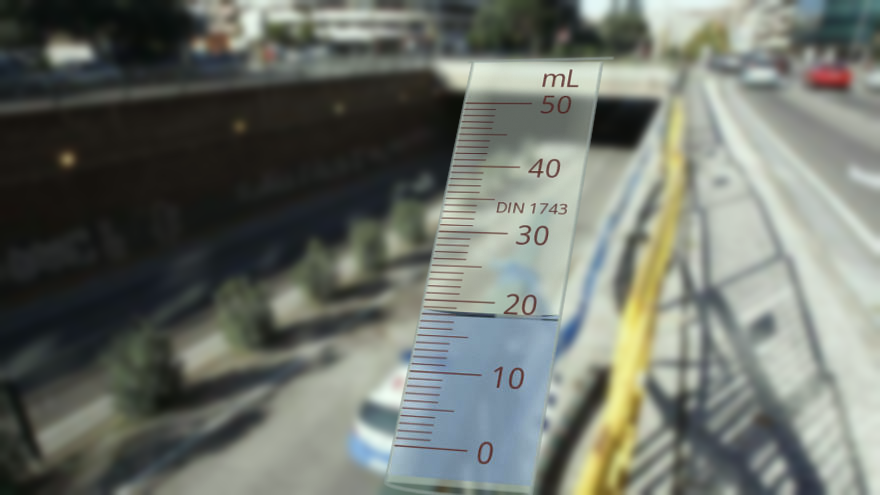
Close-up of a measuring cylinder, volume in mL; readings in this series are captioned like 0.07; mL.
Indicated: 18; mL
